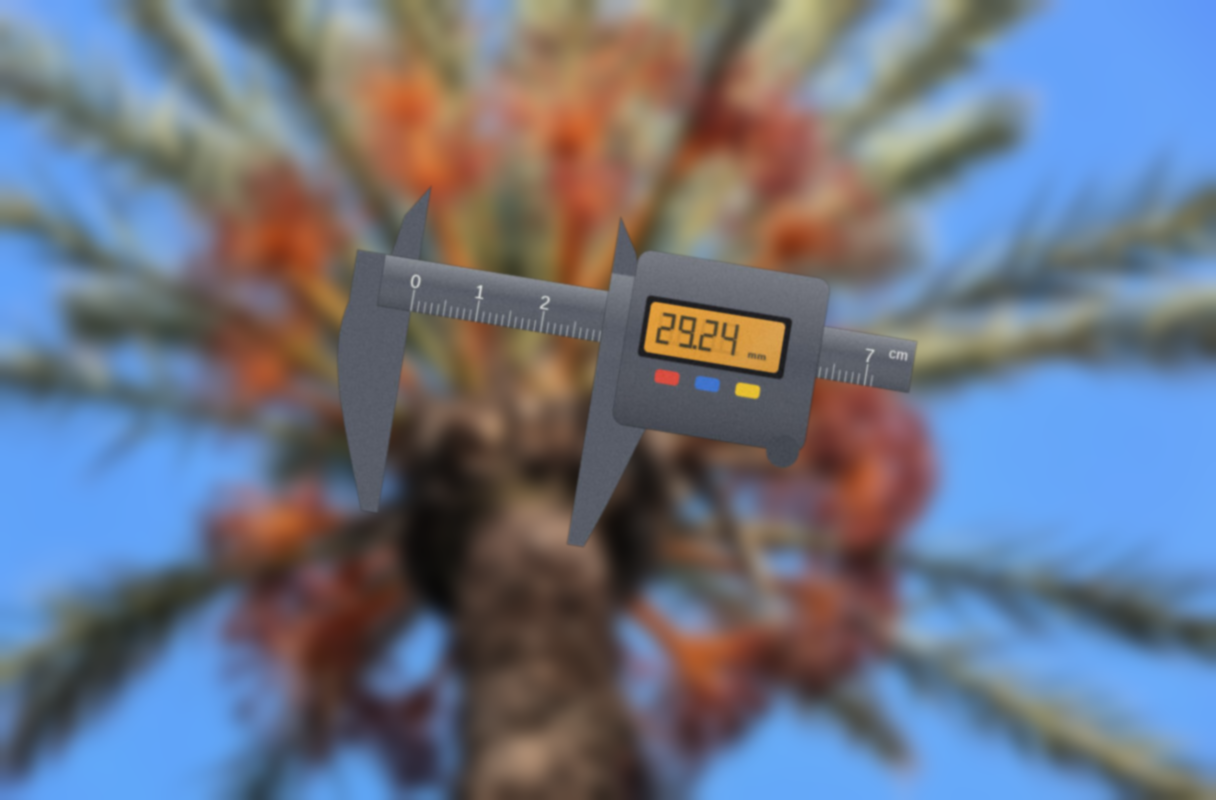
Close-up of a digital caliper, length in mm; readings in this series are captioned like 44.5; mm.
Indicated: 29.24; mm
